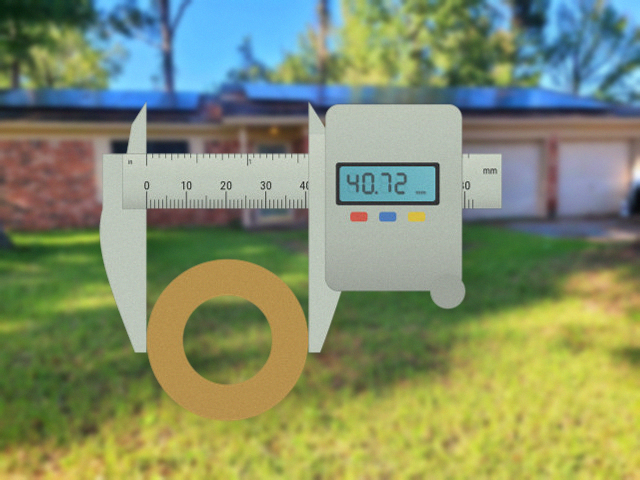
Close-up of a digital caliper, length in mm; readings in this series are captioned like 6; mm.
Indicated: 40.72; mm
